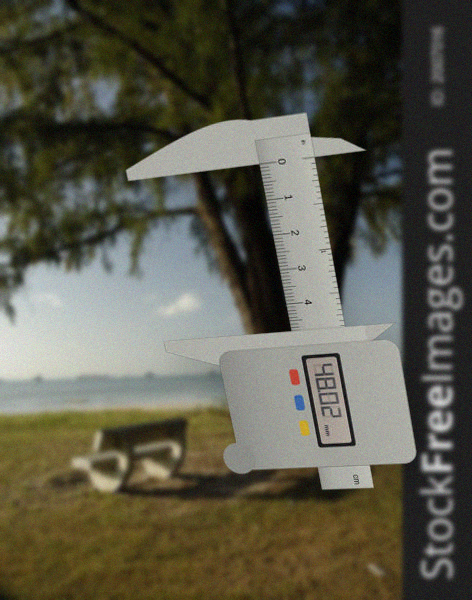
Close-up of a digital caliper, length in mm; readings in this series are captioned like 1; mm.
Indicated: 48.02; mm
